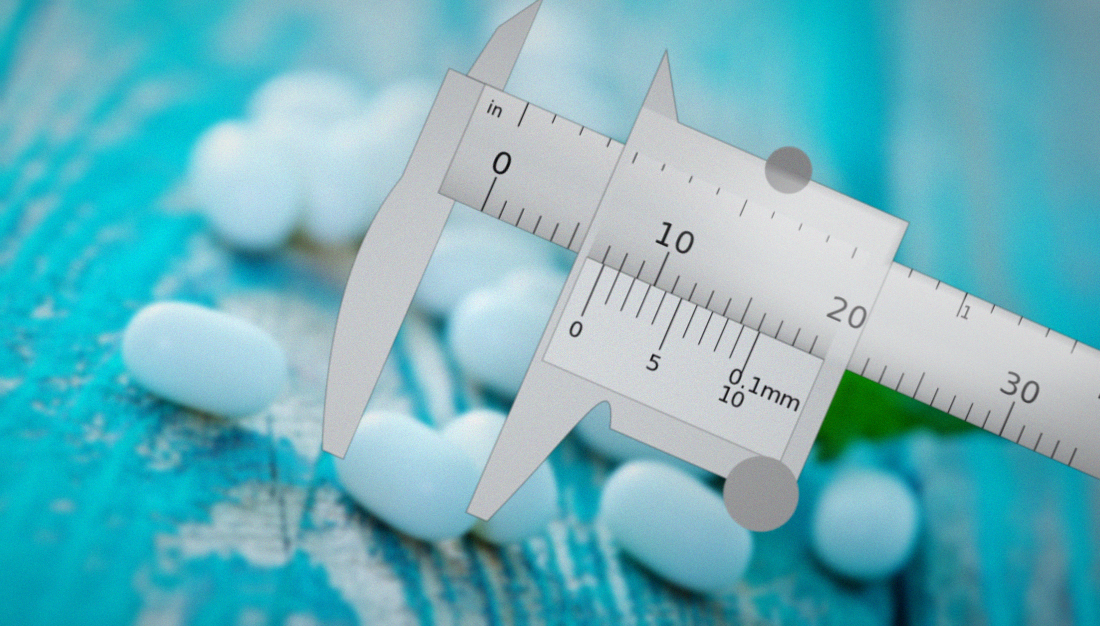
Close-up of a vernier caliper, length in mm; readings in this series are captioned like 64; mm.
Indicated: 7.1; mm
